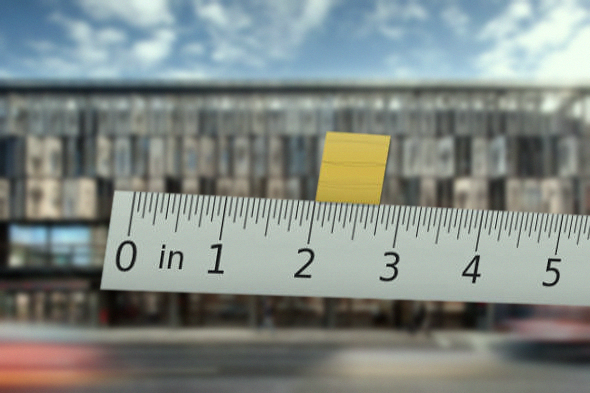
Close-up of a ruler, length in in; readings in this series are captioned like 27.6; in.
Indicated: 0.75; in
